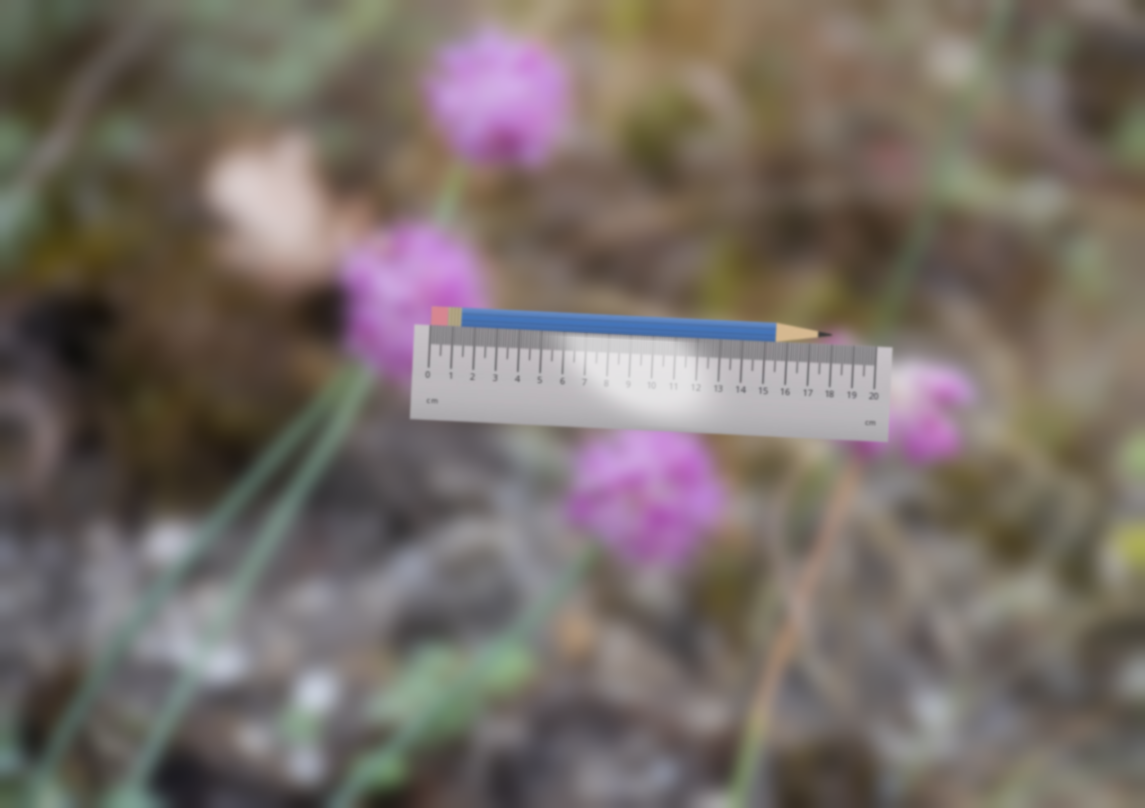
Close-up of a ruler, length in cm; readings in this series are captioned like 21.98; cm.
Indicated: 18; cm
